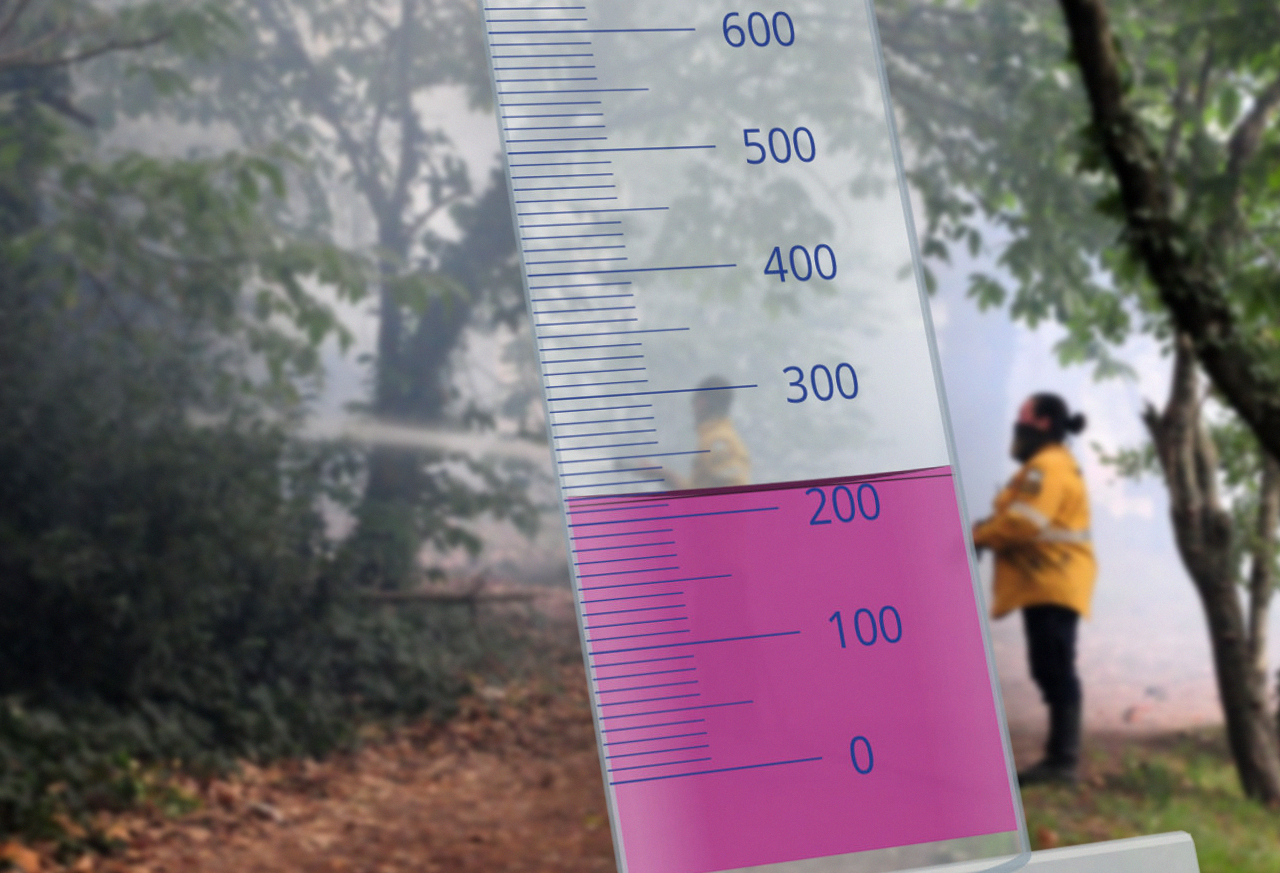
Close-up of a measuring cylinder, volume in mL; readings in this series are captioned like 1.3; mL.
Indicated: 215; mL
